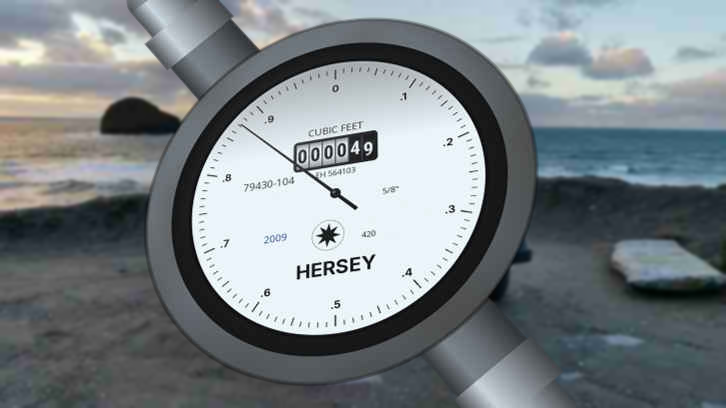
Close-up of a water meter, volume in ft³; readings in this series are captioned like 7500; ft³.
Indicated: 48.87; ft³
